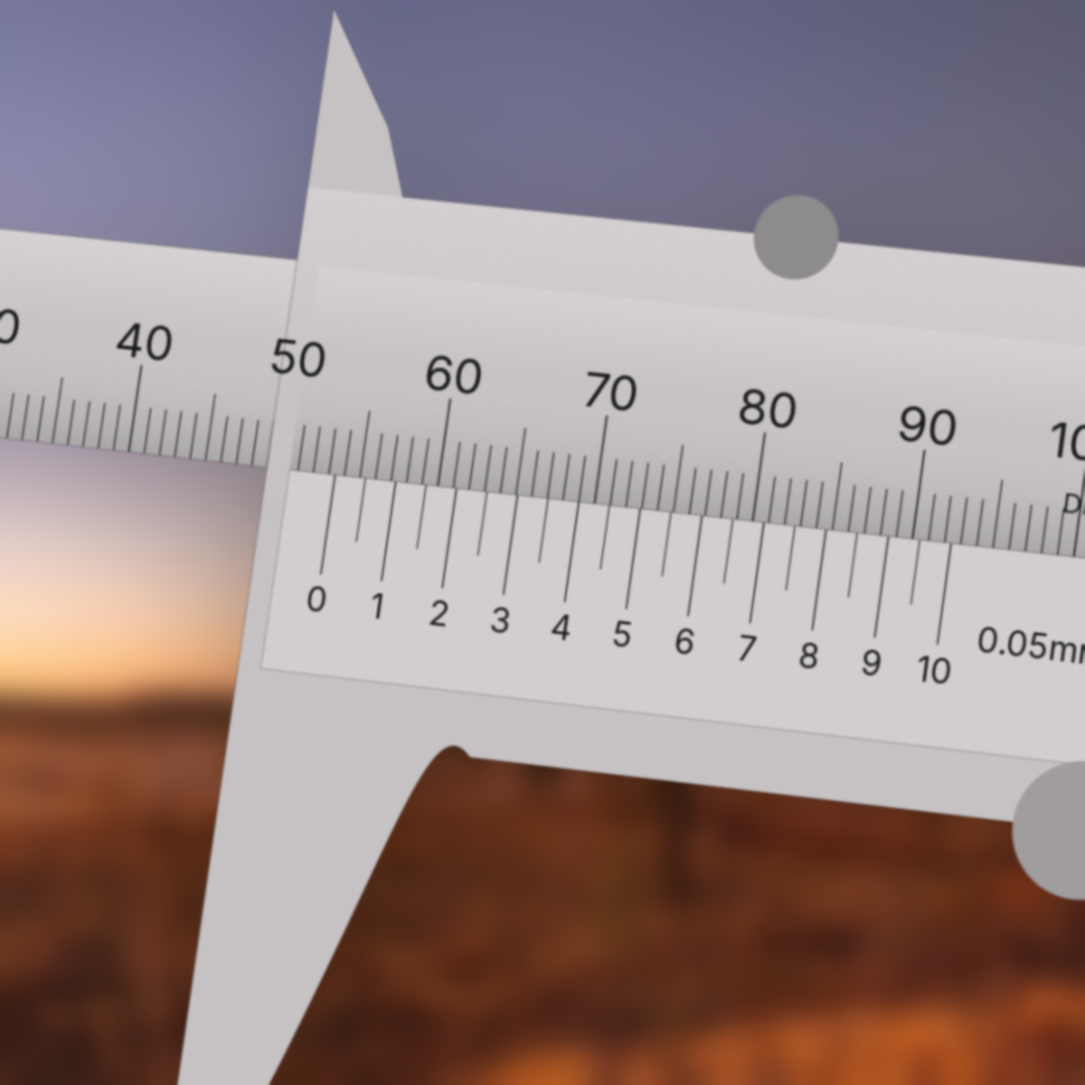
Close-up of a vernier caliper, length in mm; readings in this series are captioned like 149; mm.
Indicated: 53.4; mm
